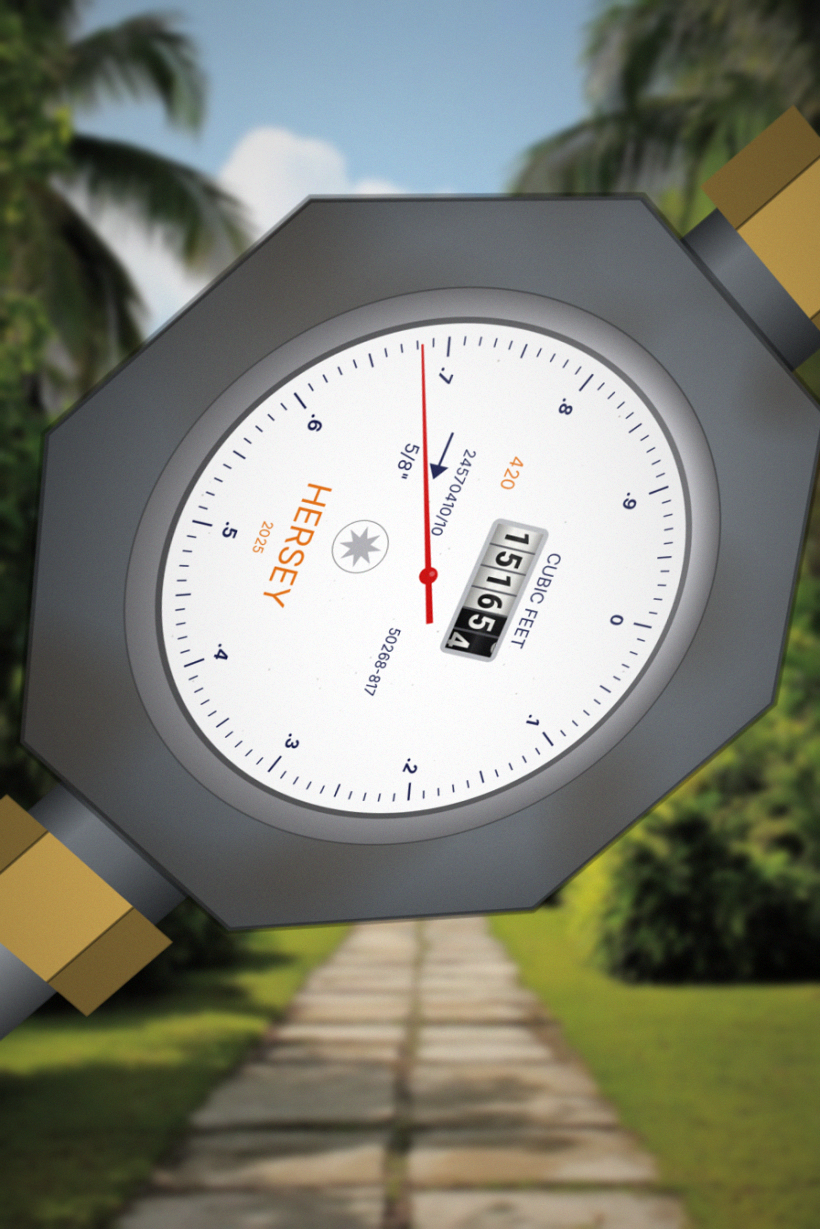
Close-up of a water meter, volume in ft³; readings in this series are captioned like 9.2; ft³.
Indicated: 151653.68; ft³
